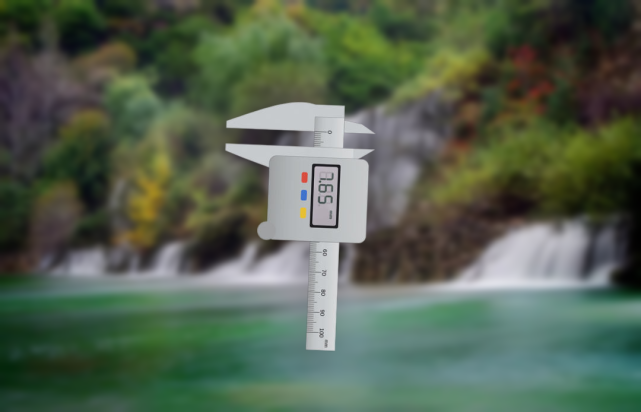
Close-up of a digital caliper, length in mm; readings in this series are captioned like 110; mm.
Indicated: 7.65; mm
